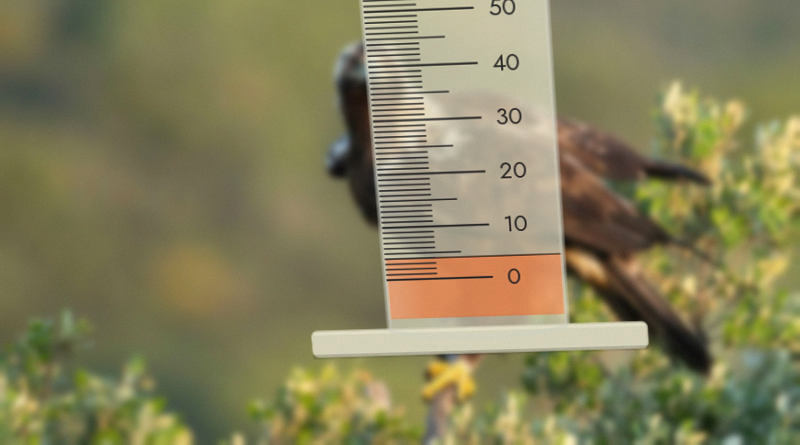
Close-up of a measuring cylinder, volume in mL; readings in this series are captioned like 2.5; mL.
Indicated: 4; mL
